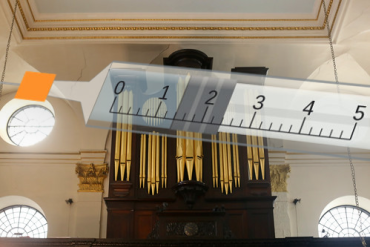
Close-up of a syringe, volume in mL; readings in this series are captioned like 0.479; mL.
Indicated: 1.4; mL
